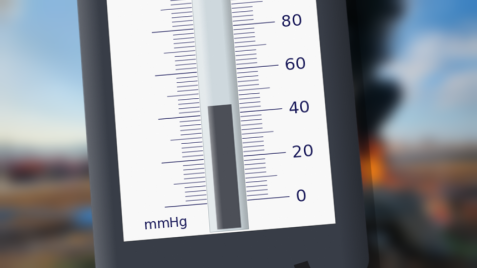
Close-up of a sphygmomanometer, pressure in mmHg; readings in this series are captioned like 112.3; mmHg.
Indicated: 44; mmHg
